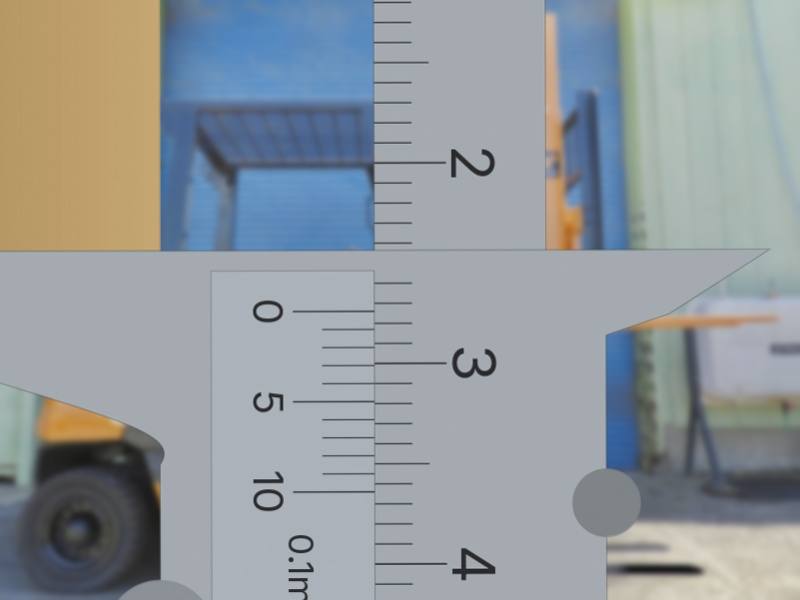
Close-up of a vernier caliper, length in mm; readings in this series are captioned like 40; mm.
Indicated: 27.4; mm
